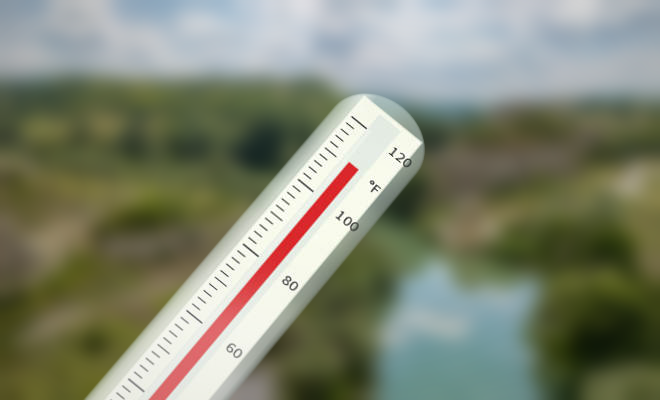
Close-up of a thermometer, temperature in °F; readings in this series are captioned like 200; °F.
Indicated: 111; °F
